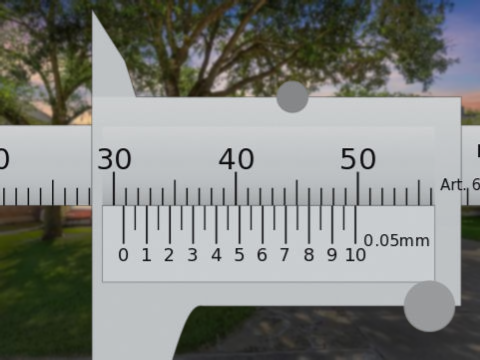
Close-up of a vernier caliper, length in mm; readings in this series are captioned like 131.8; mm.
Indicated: 30.8; mm
